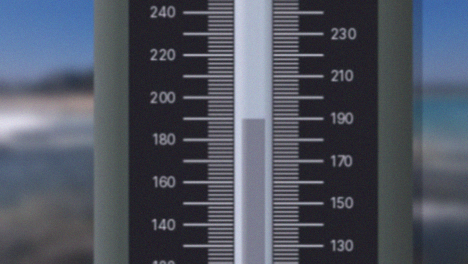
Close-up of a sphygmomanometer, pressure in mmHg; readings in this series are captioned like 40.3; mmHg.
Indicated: 190; mmHg
